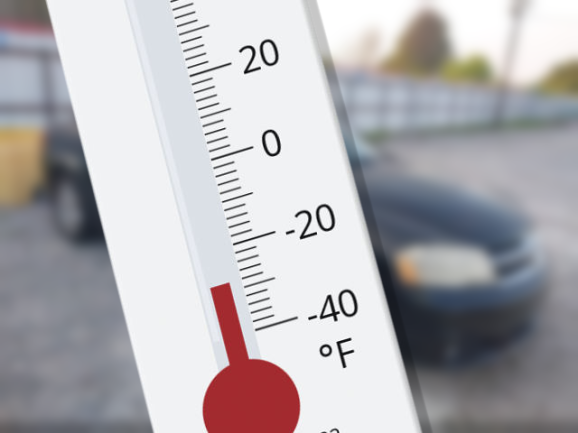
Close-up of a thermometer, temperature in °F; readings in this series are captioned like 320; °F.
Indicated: -28; °F
